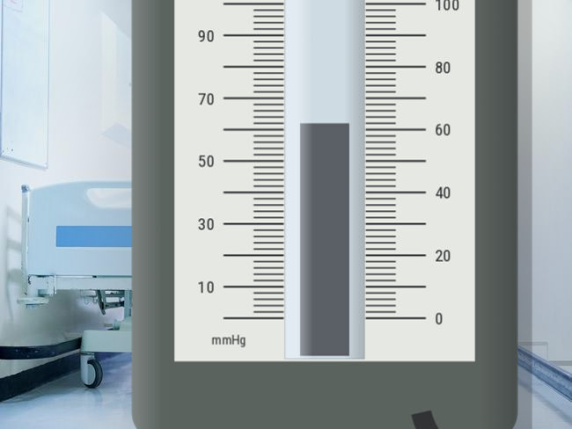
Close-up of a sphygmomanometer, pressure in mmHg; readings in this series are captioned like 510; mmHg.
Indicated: 62; mmHg
